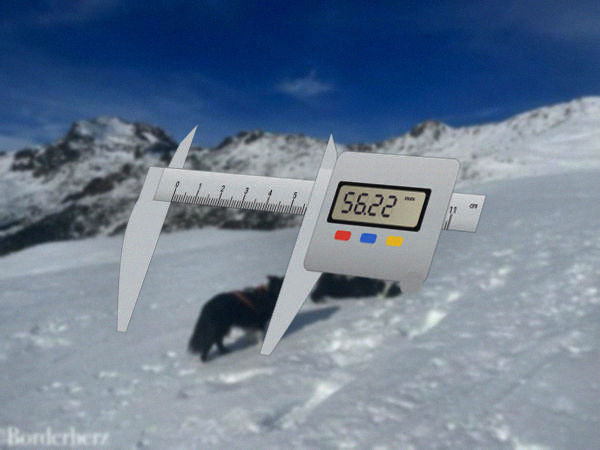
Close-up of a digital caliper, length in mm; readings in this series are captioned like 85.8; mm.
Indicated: 56.22; mm
